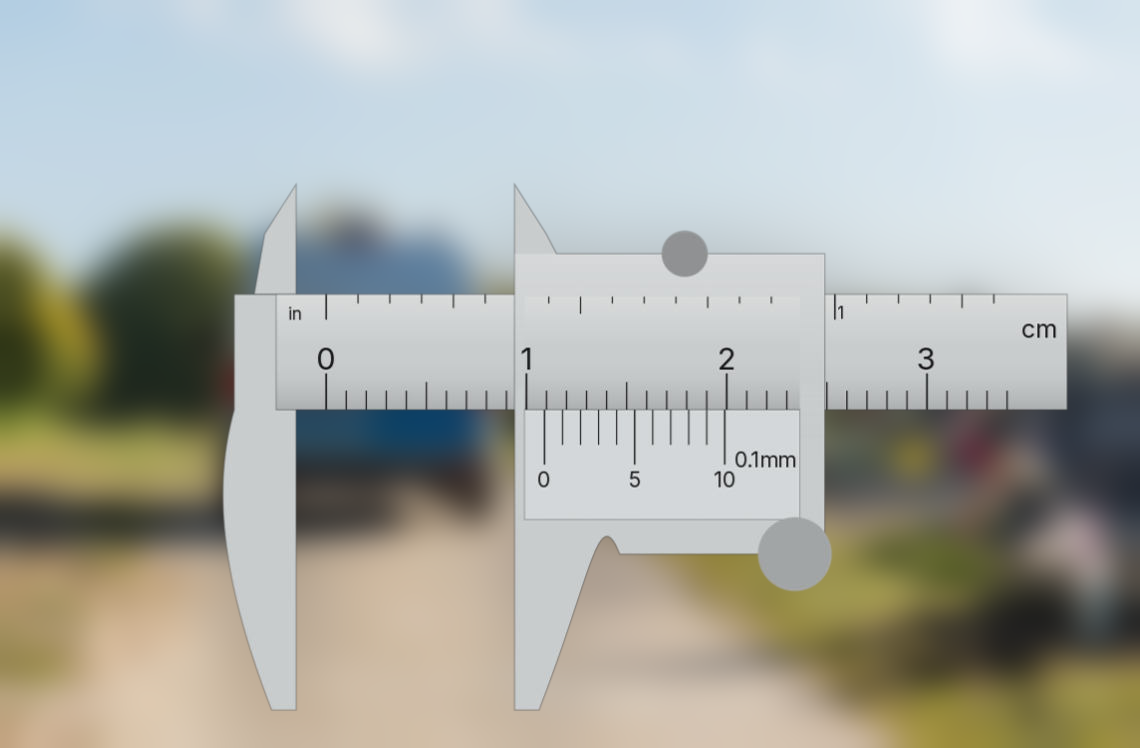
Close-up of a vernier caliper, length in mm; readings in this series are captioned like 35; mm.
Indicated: 10.9; mm
